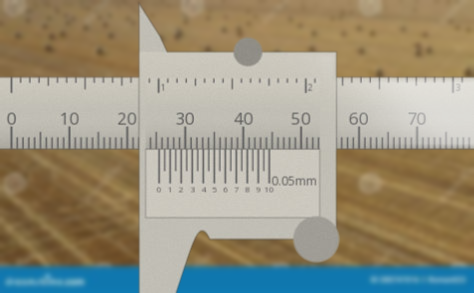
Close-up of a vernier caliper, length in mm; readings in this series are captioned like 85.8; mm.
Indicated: 25.5; mm
